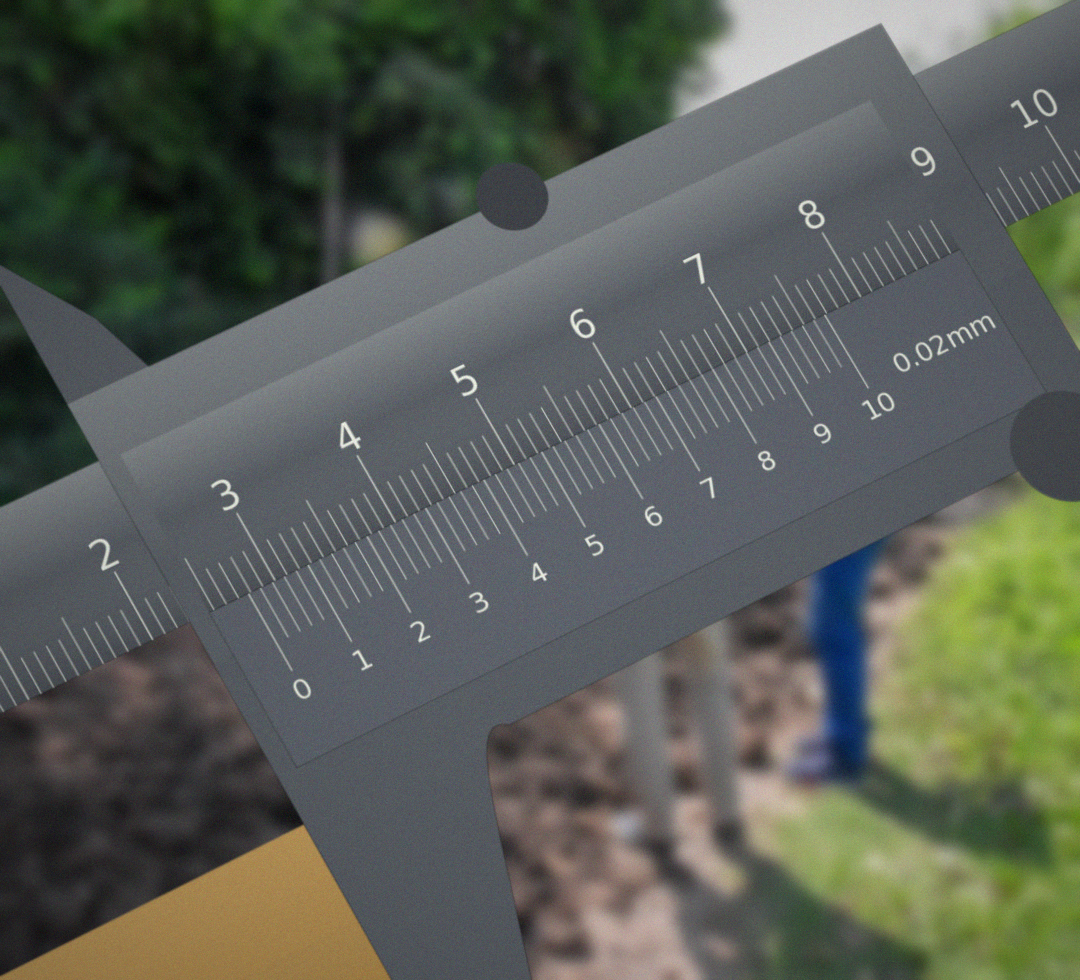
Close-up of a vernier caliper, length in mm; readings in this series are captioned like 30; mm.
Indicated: 27.8; mm
